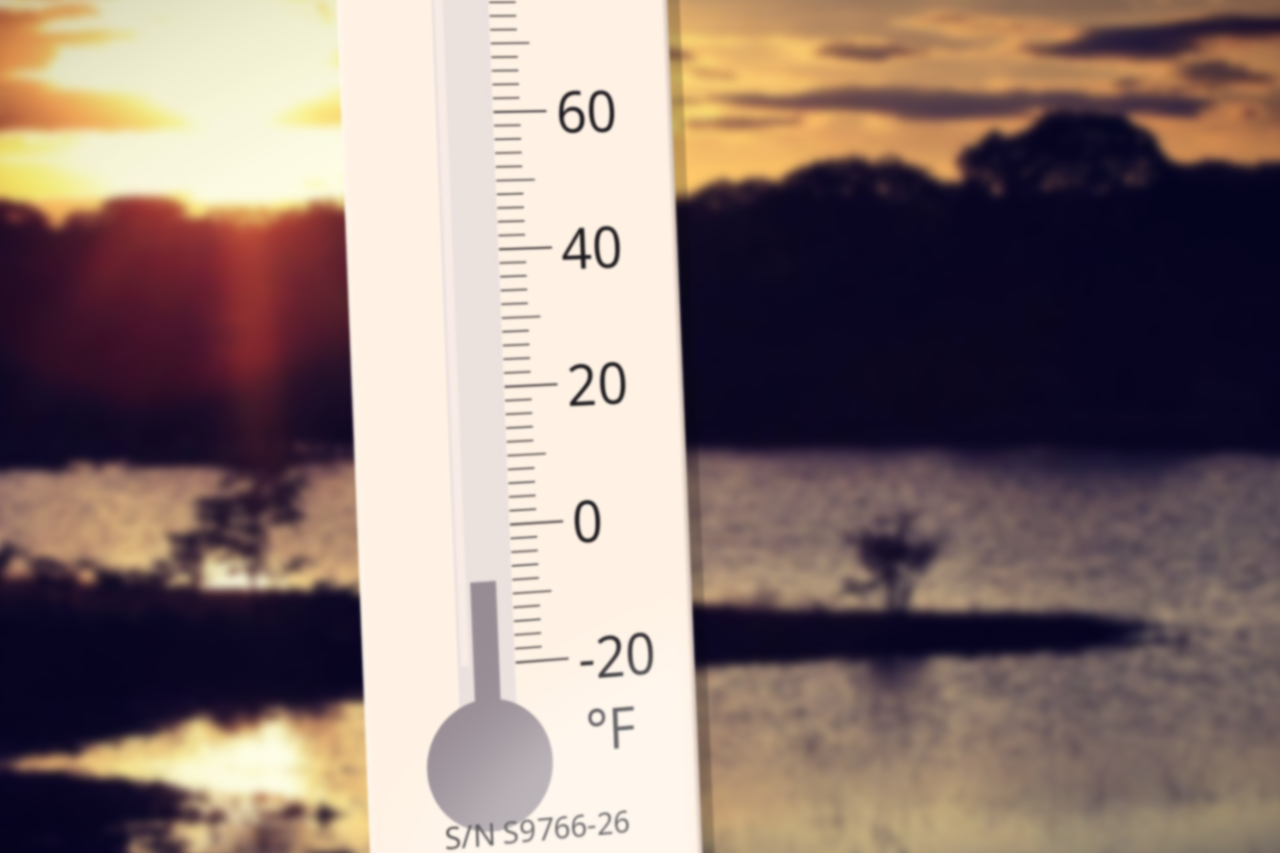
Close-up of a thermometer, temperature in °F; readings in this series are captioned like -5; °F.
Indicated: -8; °F
